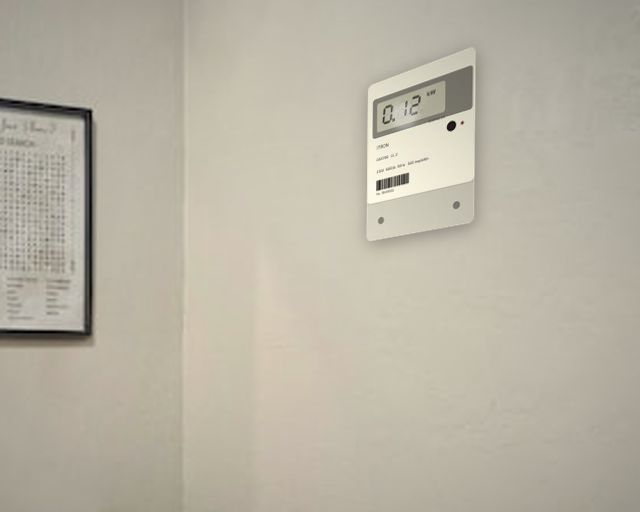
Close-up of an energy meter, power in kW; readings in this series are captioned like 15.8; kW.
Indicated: 0.12; kW
